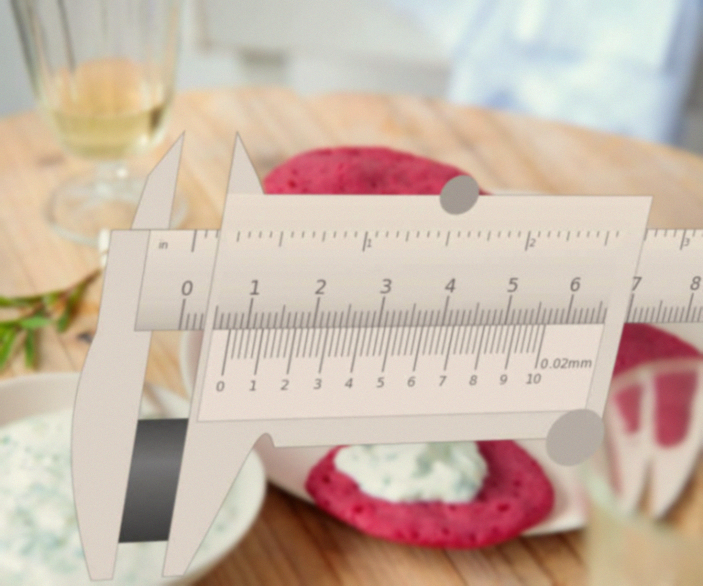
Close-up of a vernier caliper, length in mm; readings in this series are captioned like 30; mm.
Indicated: 7.5; mm
